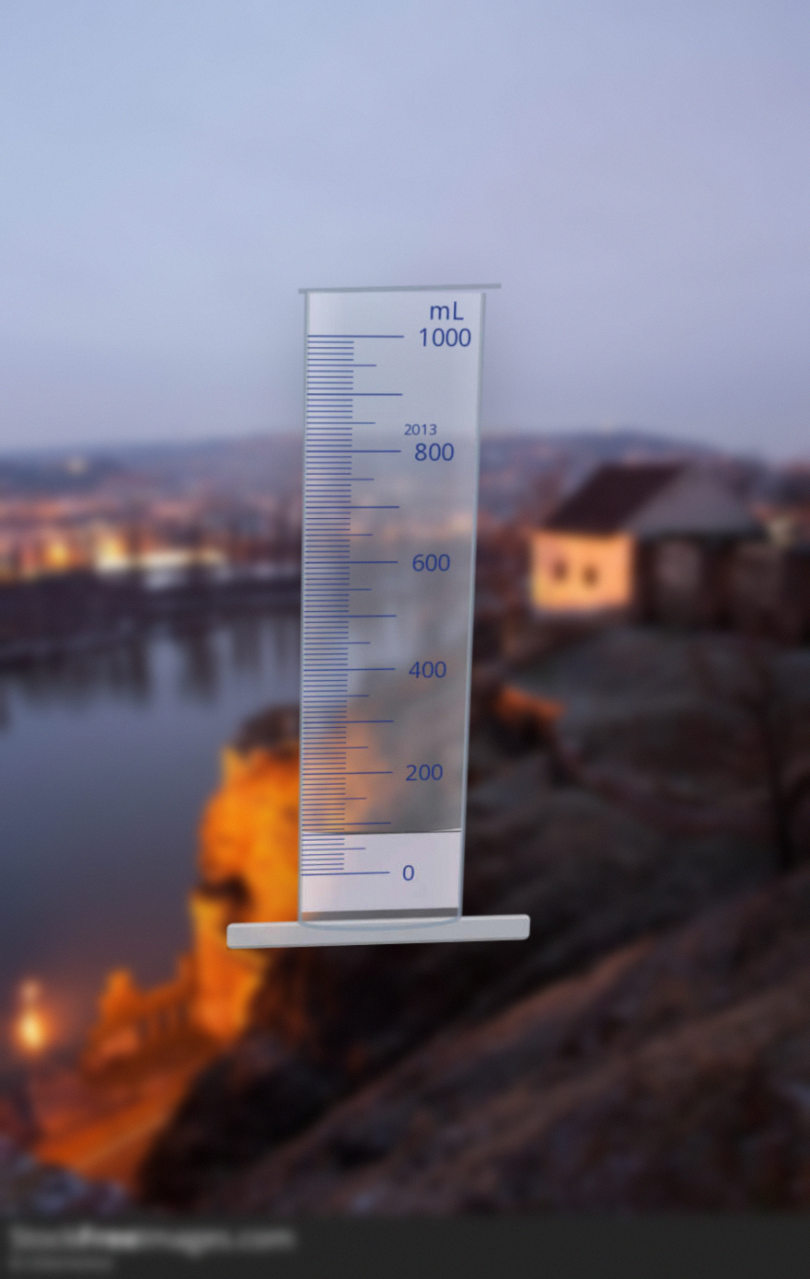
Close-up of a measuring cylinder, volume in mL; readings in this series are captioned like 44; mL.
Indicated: 80; mL
